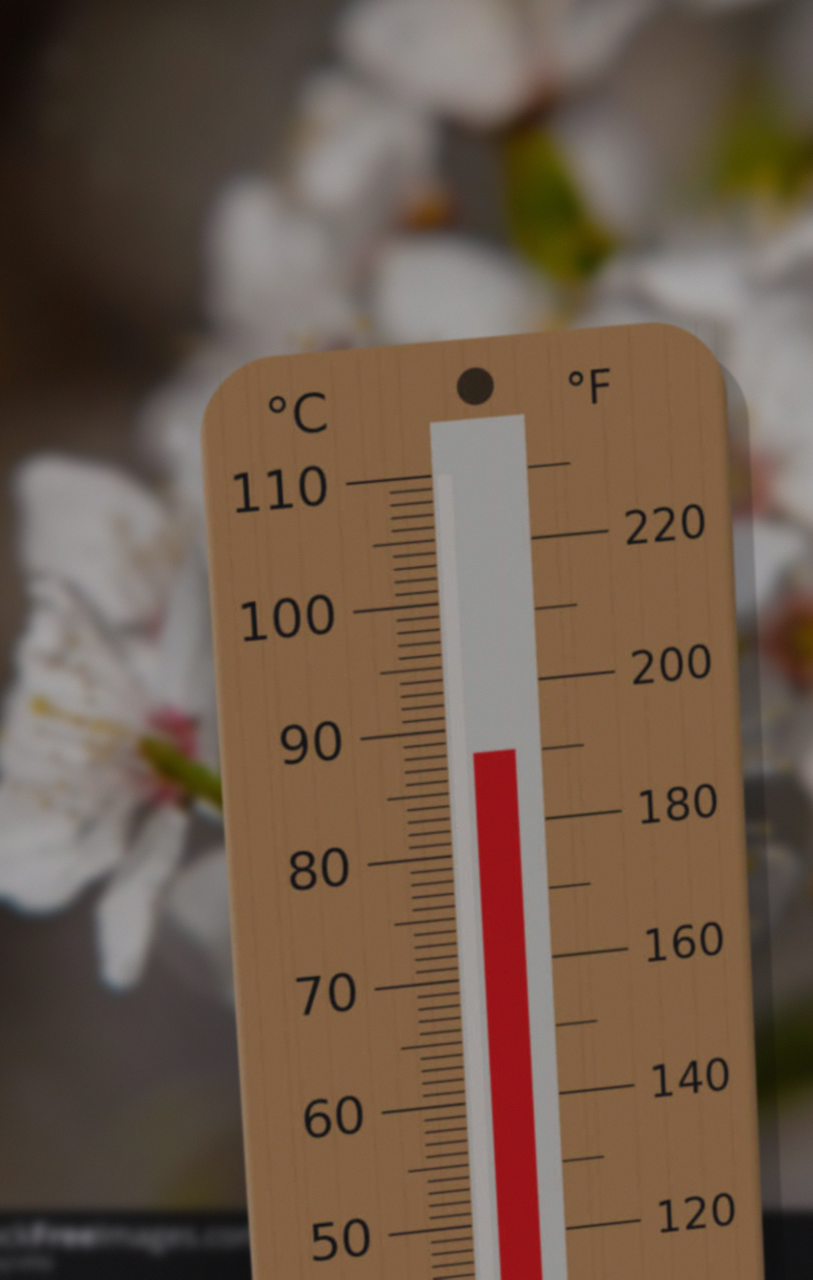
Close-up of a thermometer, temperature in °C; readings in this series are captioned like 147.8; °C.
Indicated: 88; °C
